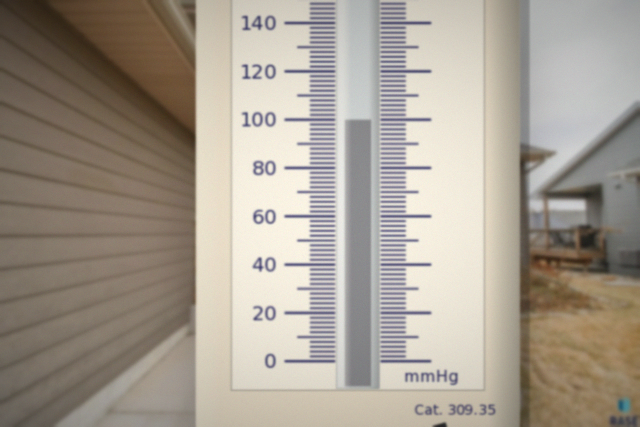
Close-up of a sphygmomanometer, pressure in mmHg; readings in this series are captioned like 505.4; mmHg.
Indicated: 100; mmHg
